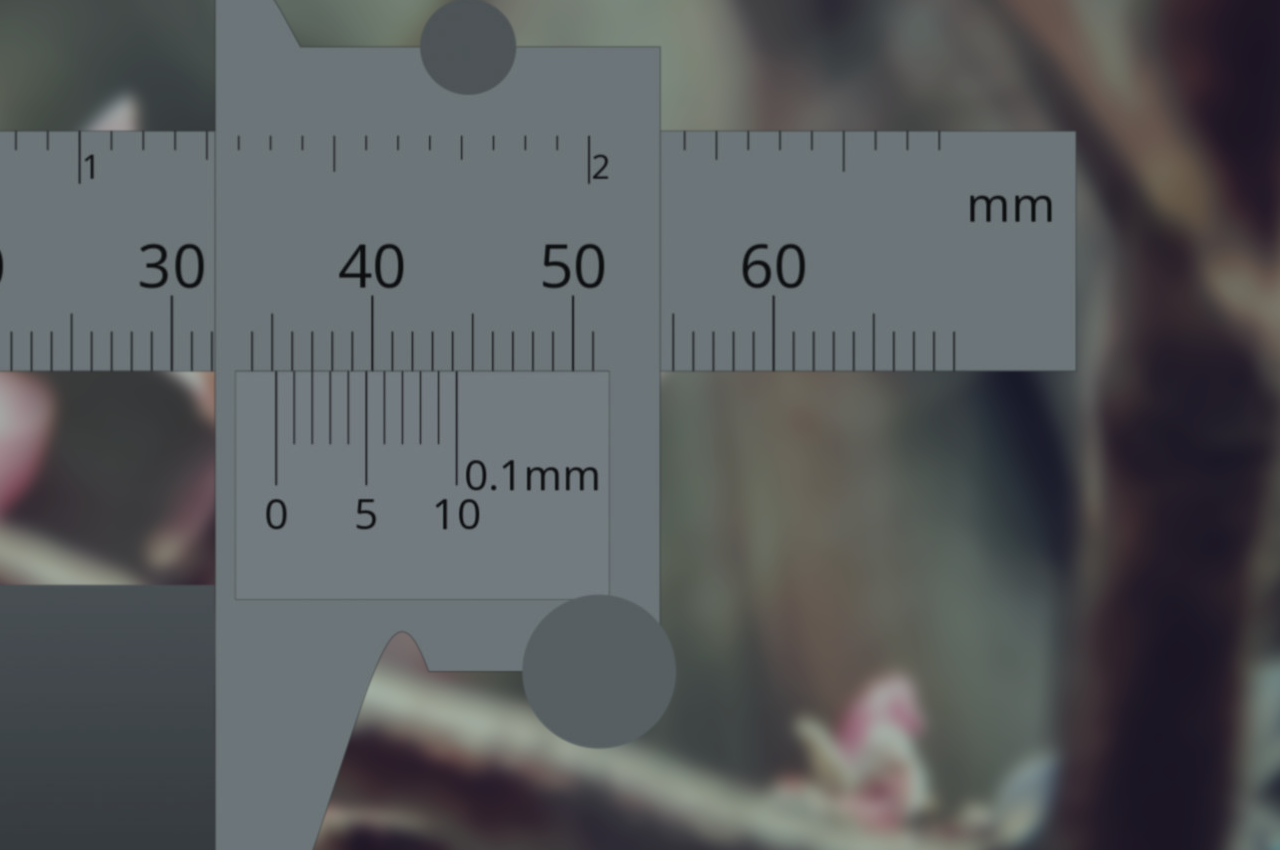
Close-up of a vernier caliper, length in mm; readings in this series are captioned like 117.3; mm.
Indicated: 35.2; mm
